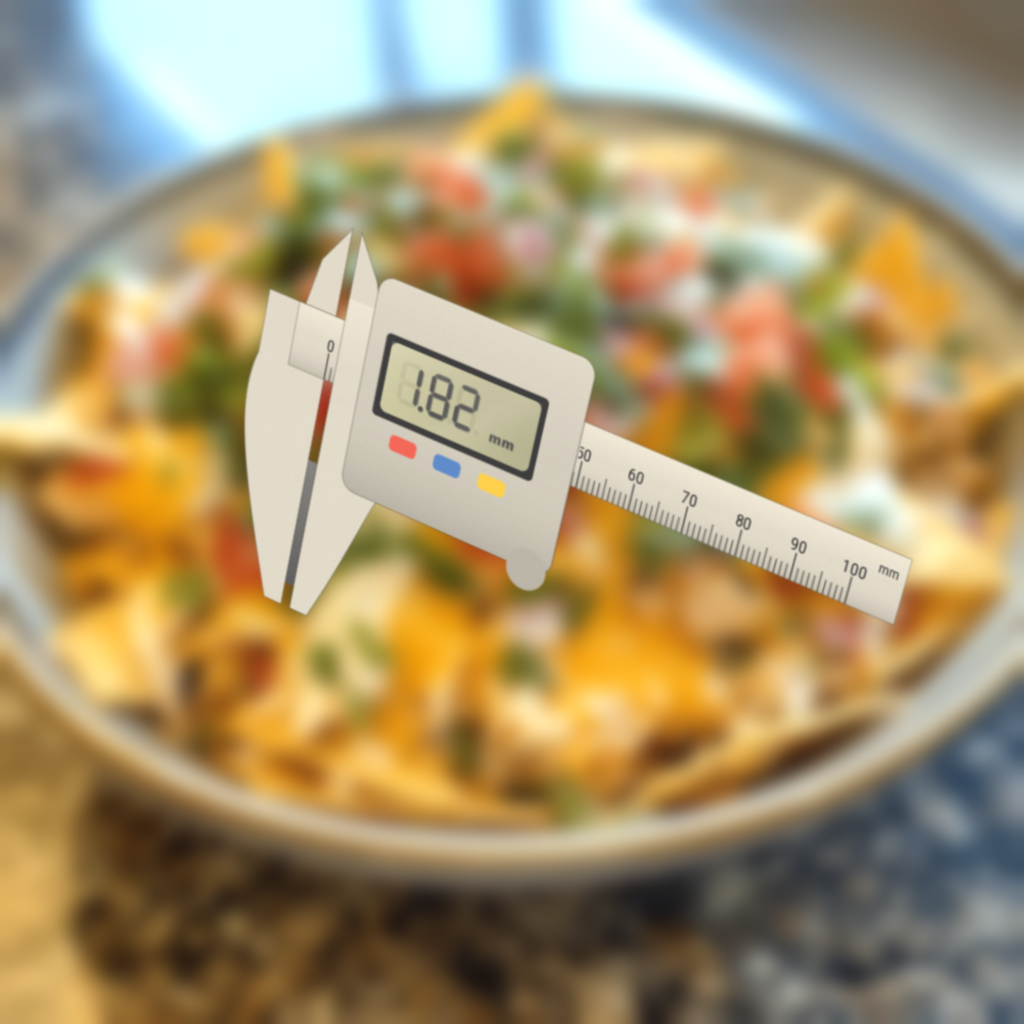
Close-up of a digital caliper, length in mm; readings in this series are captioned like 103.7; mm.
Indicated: 1.82; mm
